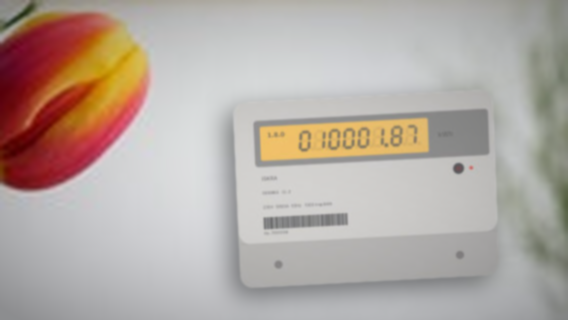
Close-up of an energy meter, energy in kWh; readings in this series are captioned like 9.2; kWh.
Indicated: 10001.87; kWh
